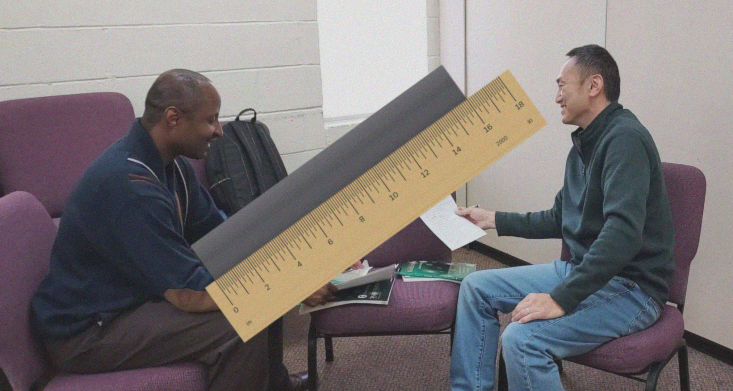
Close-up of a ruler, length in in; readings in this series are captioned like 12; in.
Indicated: 16; in
